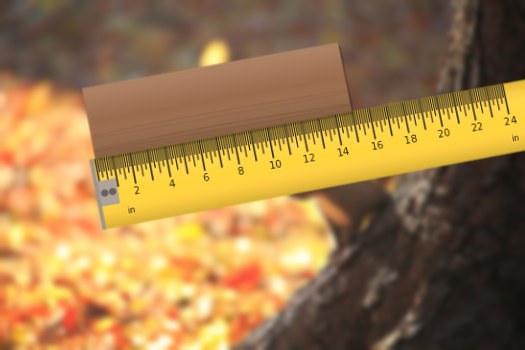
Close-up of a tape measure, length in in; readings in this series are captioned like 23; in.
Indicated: 15; in
